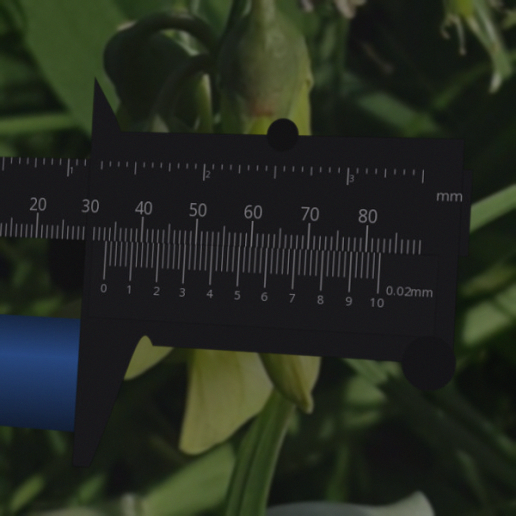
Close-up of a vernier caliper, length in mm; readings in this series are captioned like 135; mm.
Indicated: 33.4; mm
